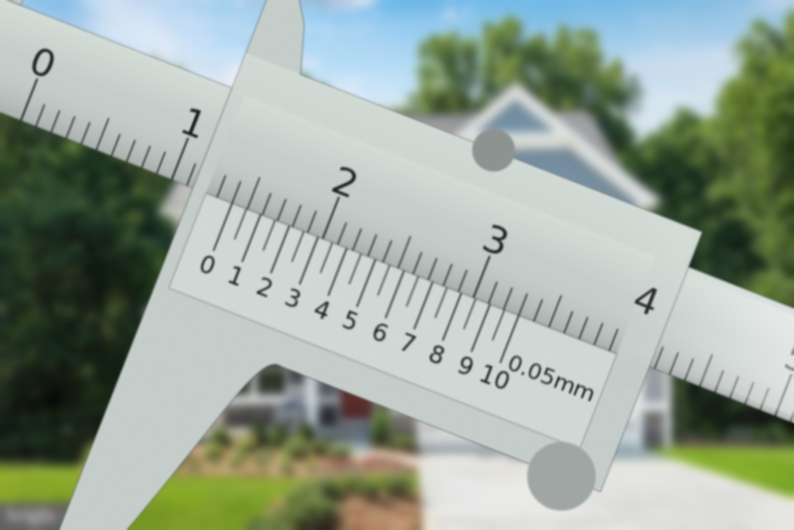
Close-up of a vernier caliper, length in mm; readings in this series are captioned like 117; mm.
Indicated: 14.0; mm
